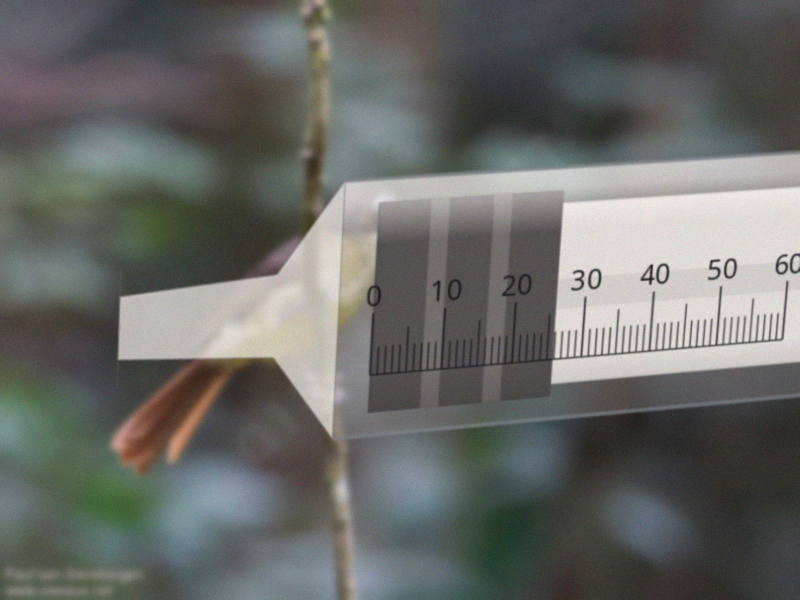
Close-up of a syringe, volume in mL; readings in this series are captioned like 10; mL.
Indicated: 0; mL
